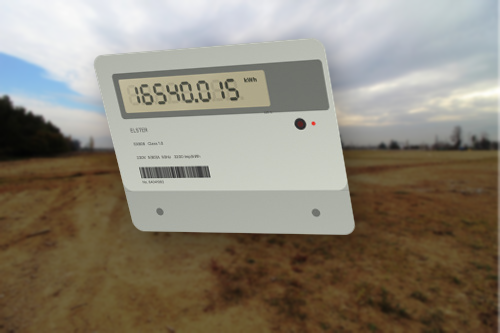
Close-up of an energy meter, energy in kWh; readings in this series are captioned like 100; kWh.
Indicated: 16540.015; kWh
